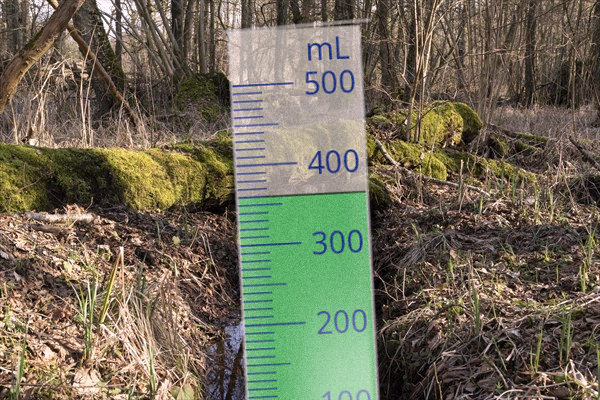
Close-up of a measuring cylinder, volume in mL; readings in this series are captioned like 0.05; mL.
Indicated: 360; mL
